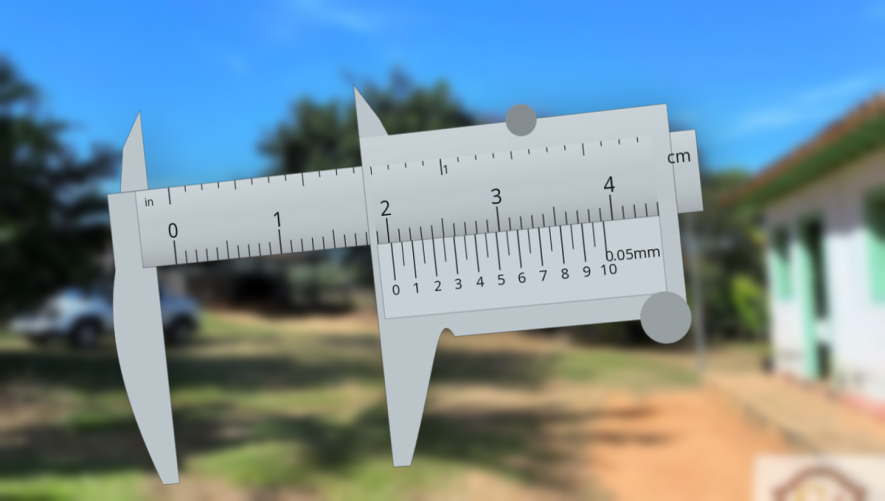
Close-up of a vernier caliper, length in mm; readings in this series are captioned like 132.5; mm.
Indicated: 20.2; mm
